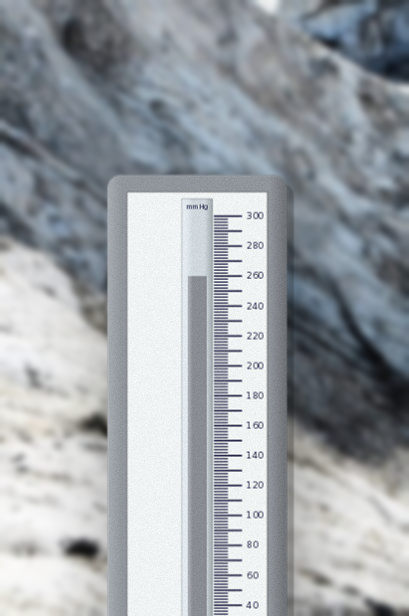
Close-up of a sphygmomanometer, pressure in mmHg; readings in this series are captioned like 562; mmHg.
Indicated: 260; mmHg
